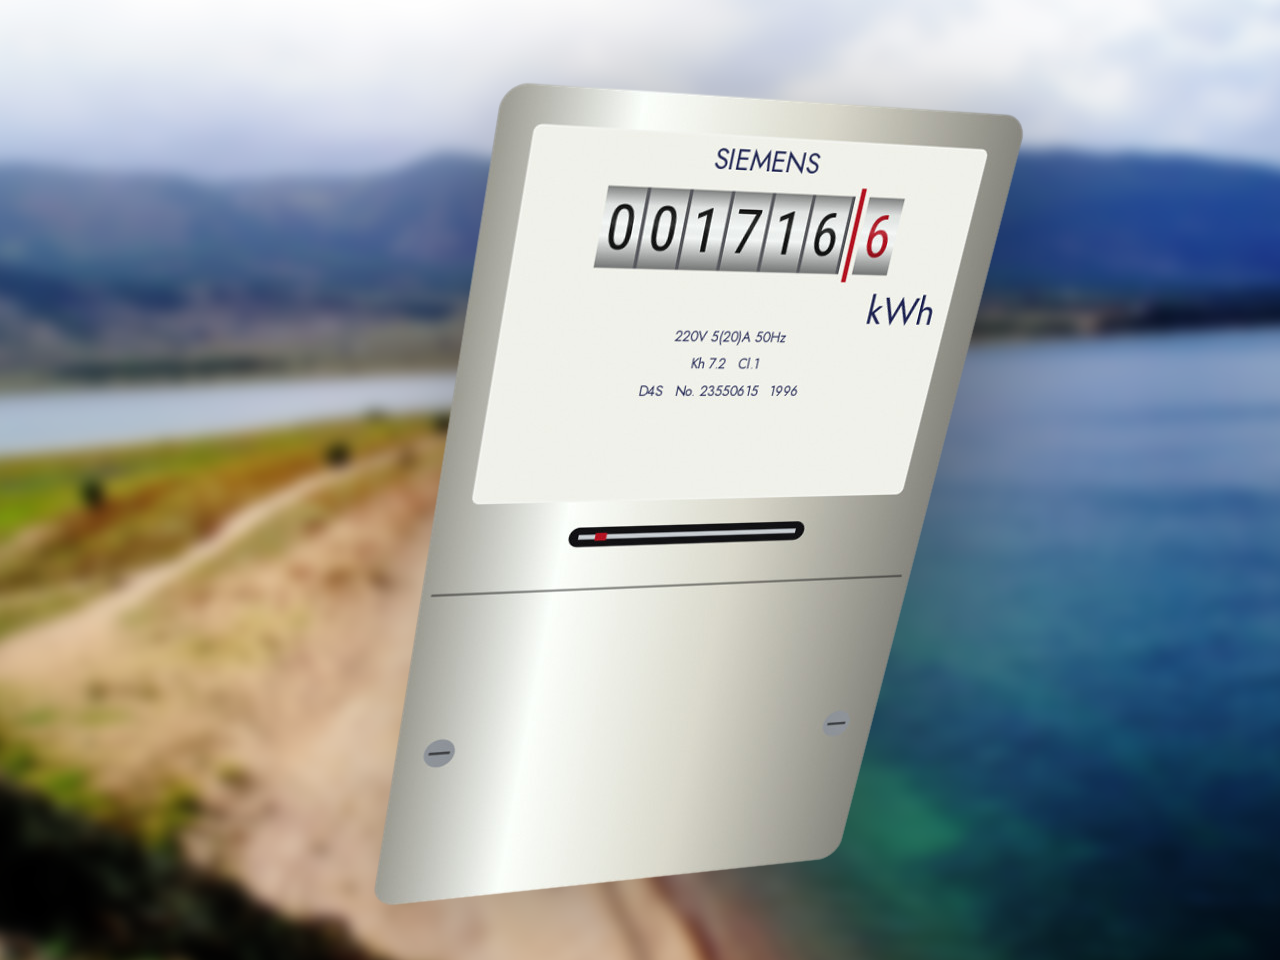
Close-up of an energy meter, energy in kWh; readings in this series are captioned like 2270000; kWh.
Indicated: 1716.6; kWh
